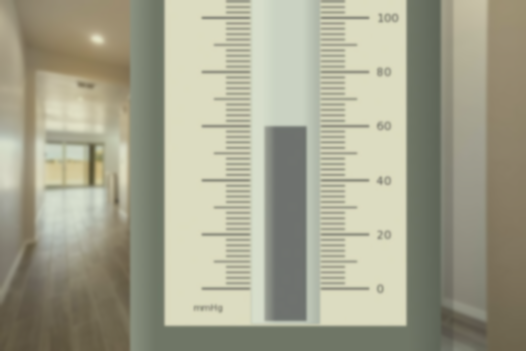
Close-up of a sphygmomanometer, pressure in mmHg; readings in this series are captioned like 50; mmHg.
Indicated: 60; mmHg
